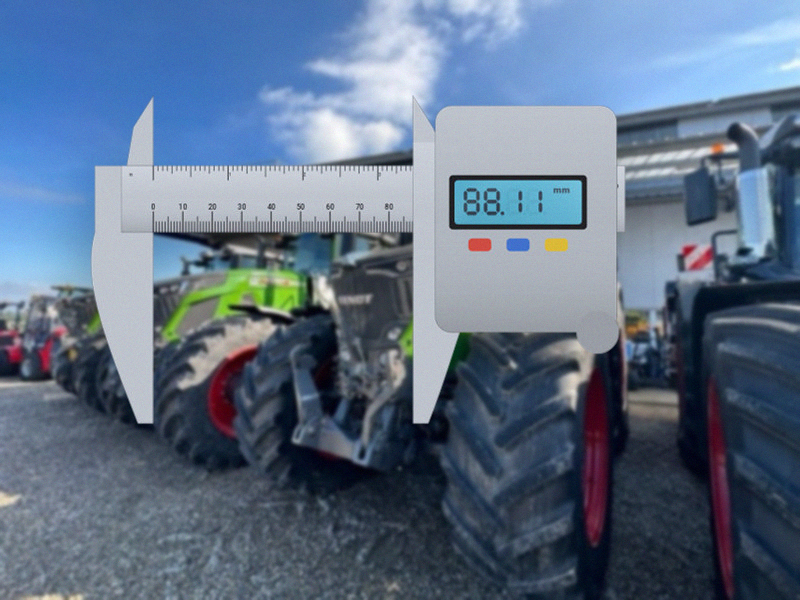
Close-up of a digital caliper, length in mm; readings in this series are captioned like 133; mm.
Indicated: 88.11; mm
